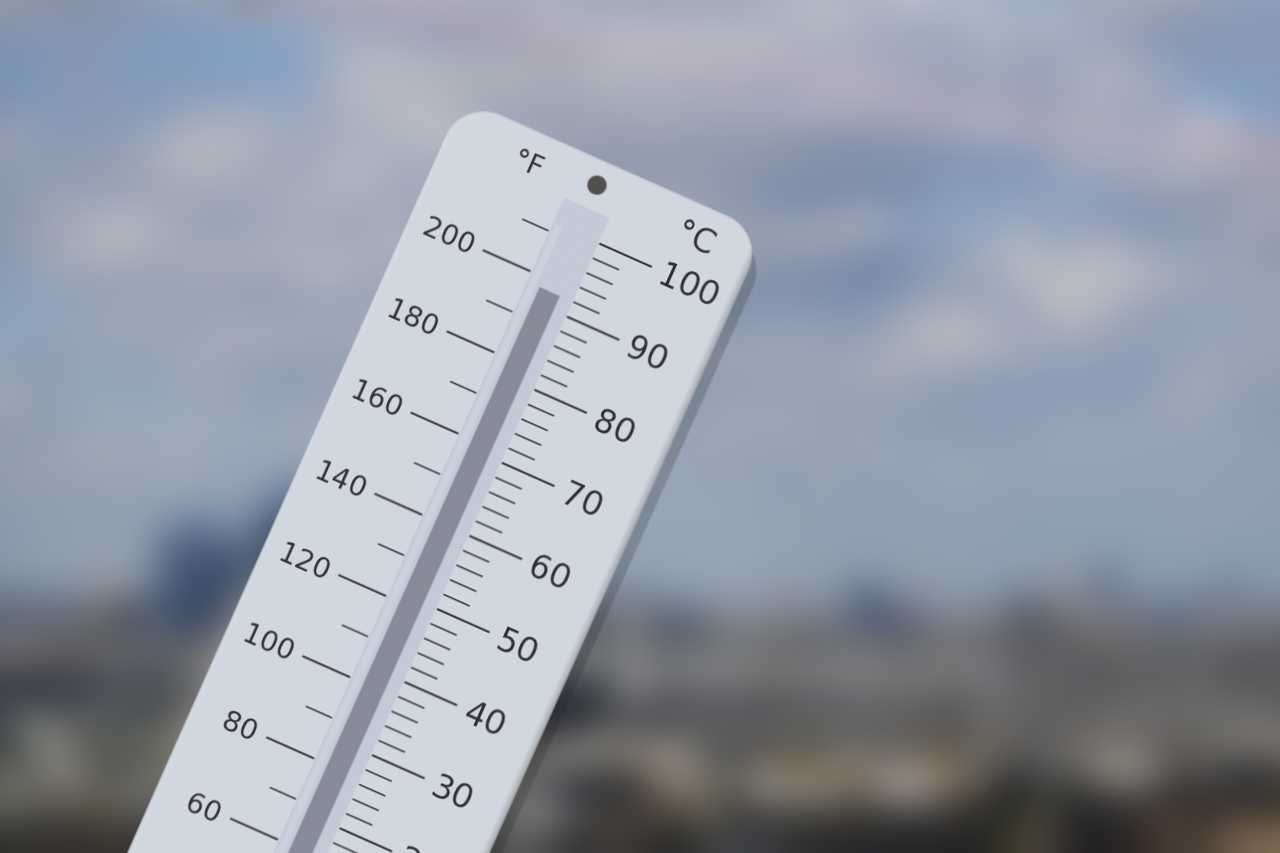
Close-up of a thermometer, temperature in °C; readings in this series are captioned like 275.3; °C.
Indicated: 92; °C
